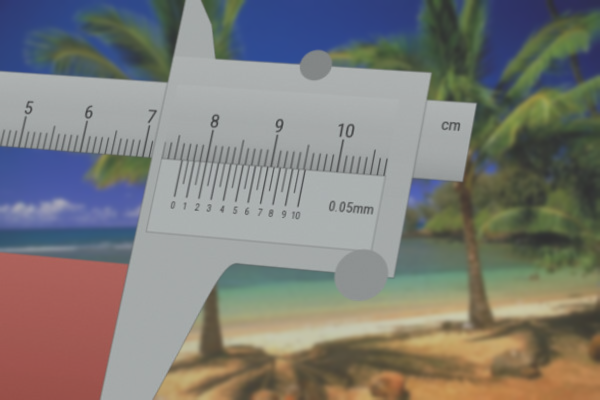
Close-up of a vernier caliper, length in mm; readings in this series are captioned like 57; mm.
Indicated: 76.2; mm
